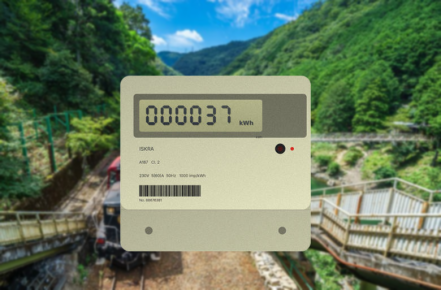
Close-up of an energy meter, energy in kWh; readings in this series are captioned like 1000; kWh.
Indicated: 37; kWh
